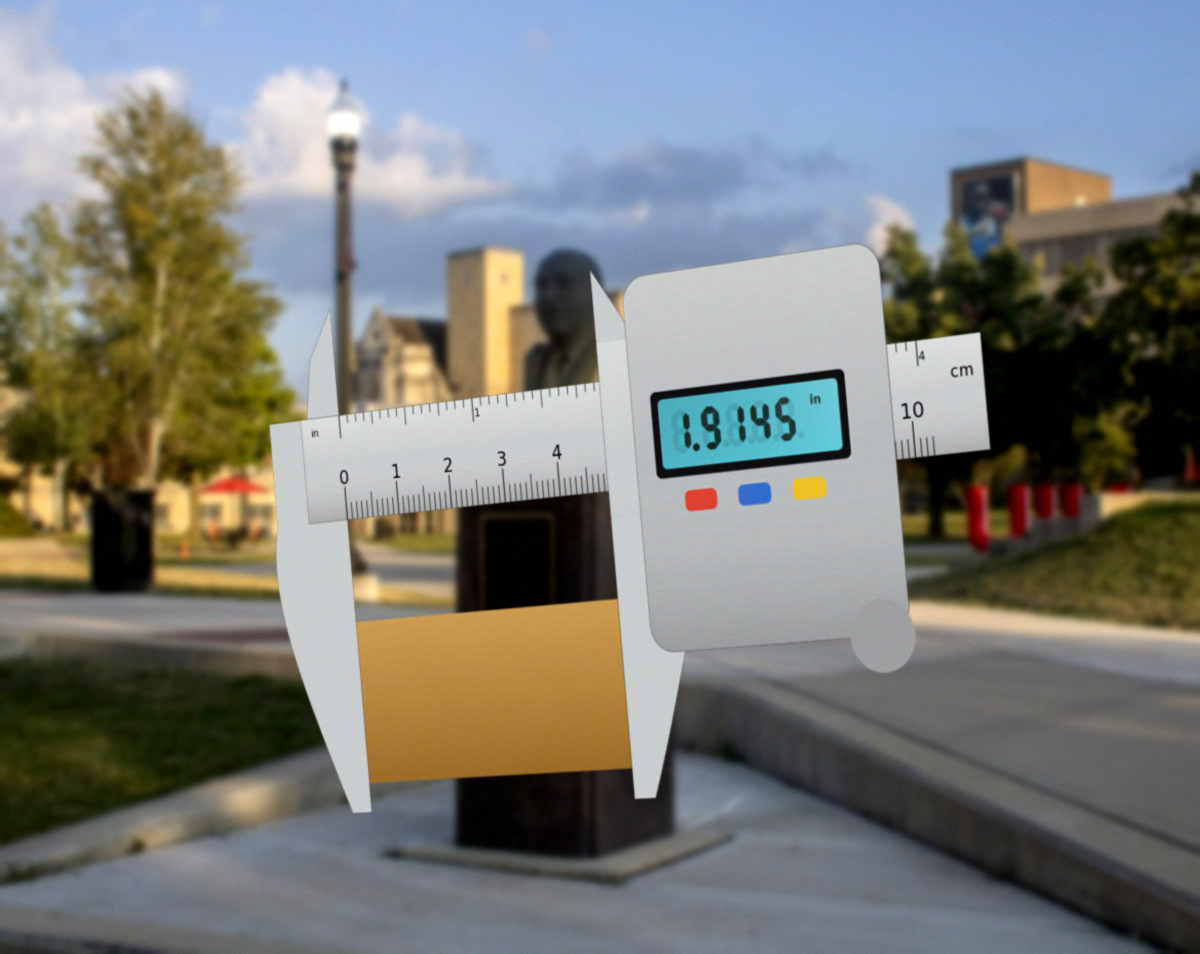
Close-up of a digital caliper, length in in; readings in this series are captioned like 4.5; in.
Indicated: 1.9145; in
